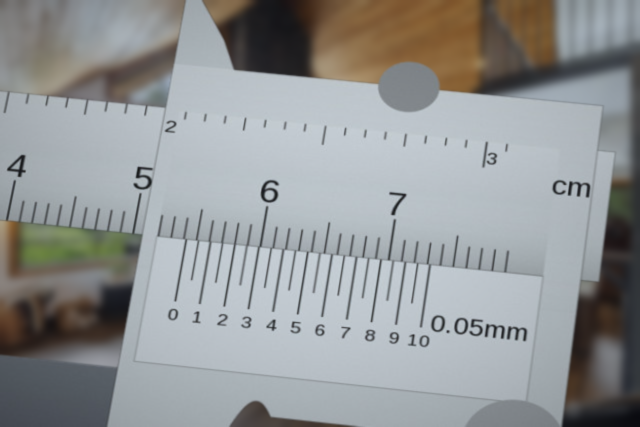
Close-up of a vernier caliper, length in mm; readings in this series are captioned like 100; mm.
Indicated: 54.2; mm
